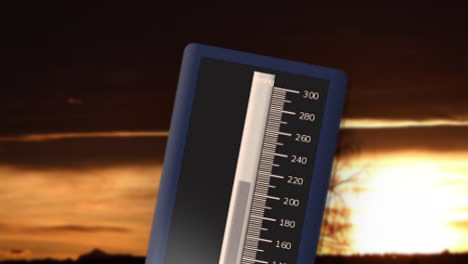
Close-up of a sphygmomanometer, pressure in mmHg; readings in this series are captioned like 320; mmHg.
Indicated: 210; mmHg
